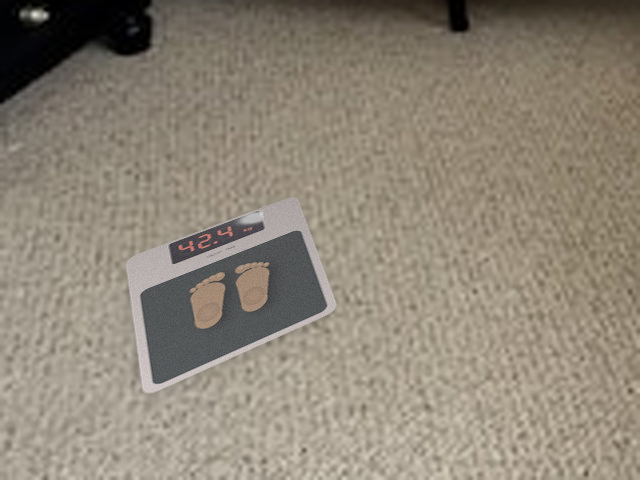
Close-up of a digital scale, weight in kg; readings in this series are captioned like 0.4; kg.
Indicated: 42.4; kg
